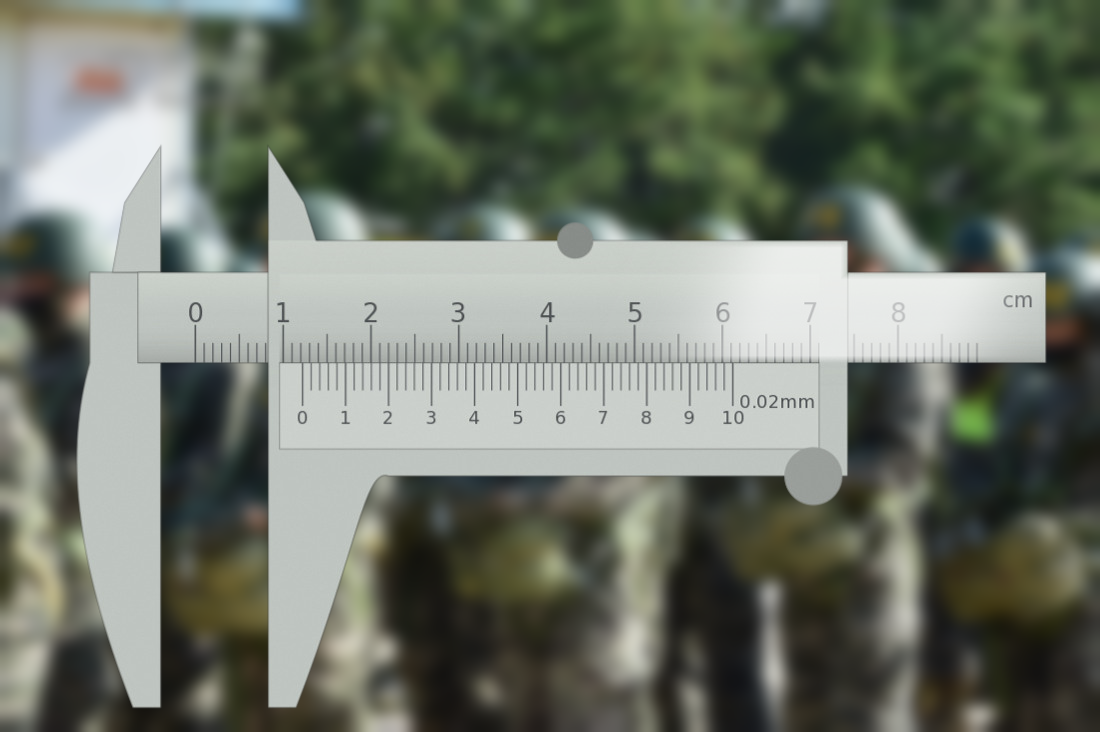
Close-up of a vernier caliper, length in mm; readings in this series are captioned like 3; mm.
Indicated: 12.2; mm
